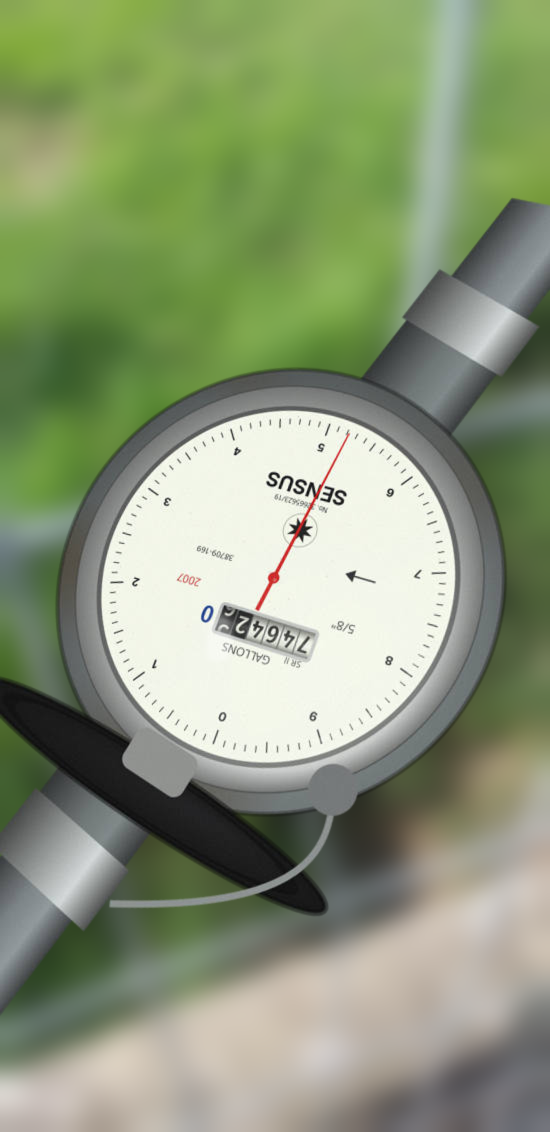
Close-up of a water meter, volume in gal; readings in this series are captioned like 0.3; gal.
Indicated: 7464255.2; gal
